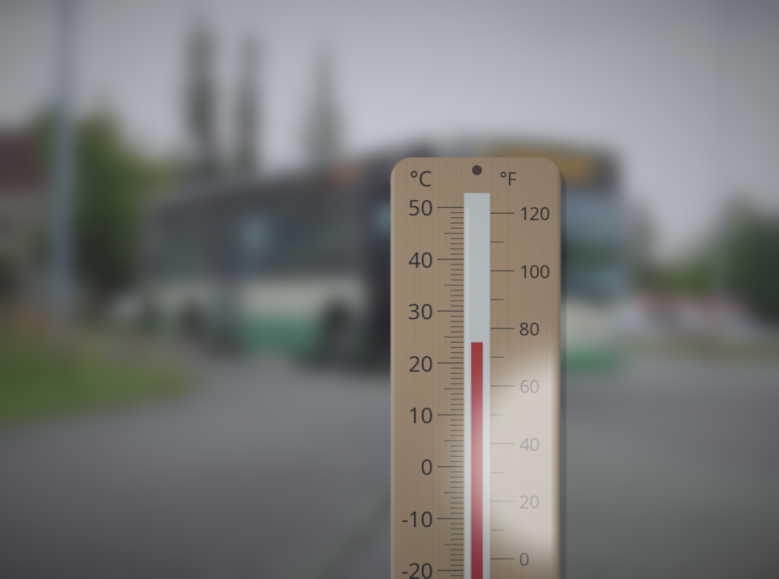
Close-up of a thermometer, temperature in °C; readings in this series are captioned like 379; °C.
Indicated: 24; °C
